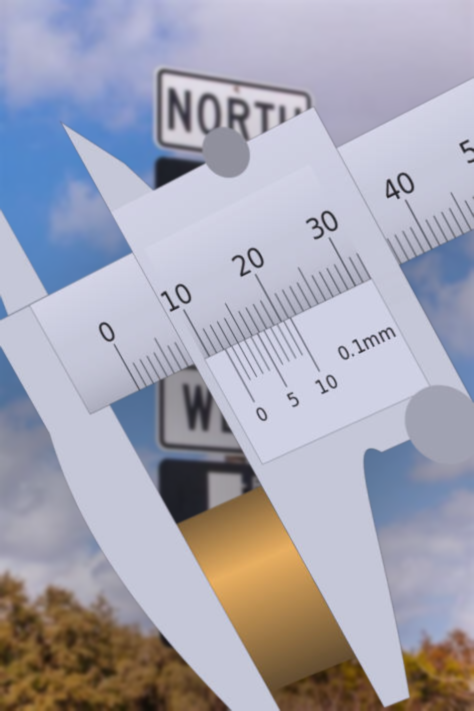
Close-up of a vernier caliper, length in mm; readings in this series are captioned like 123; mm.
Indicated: 12.2; mm
